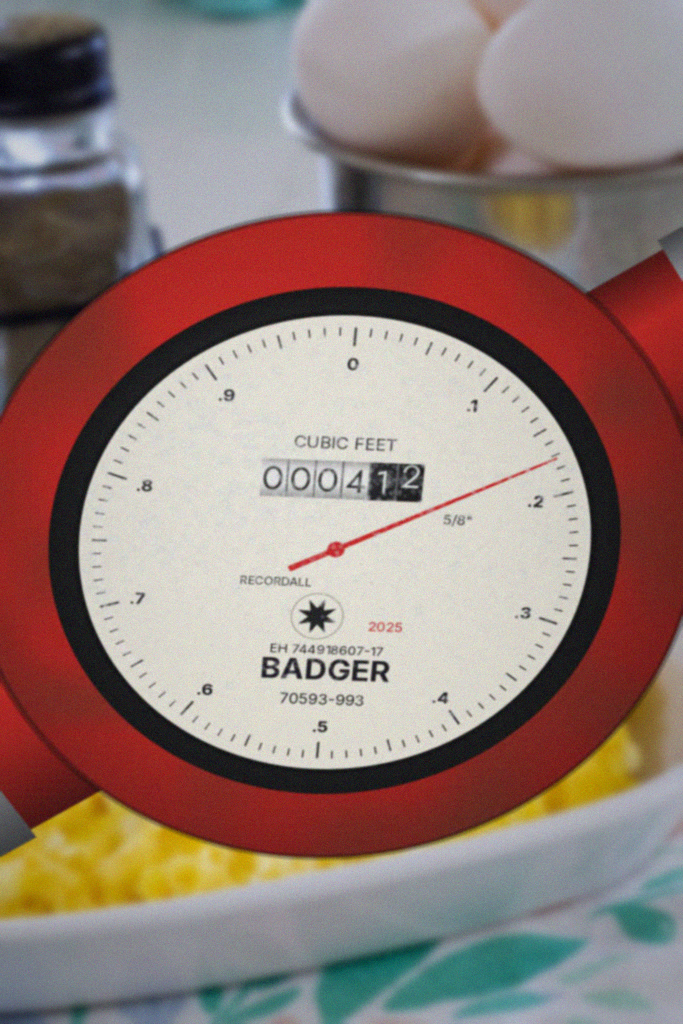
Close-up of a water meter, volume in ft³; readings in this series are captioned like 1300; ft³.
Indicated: 412.17; ft³
